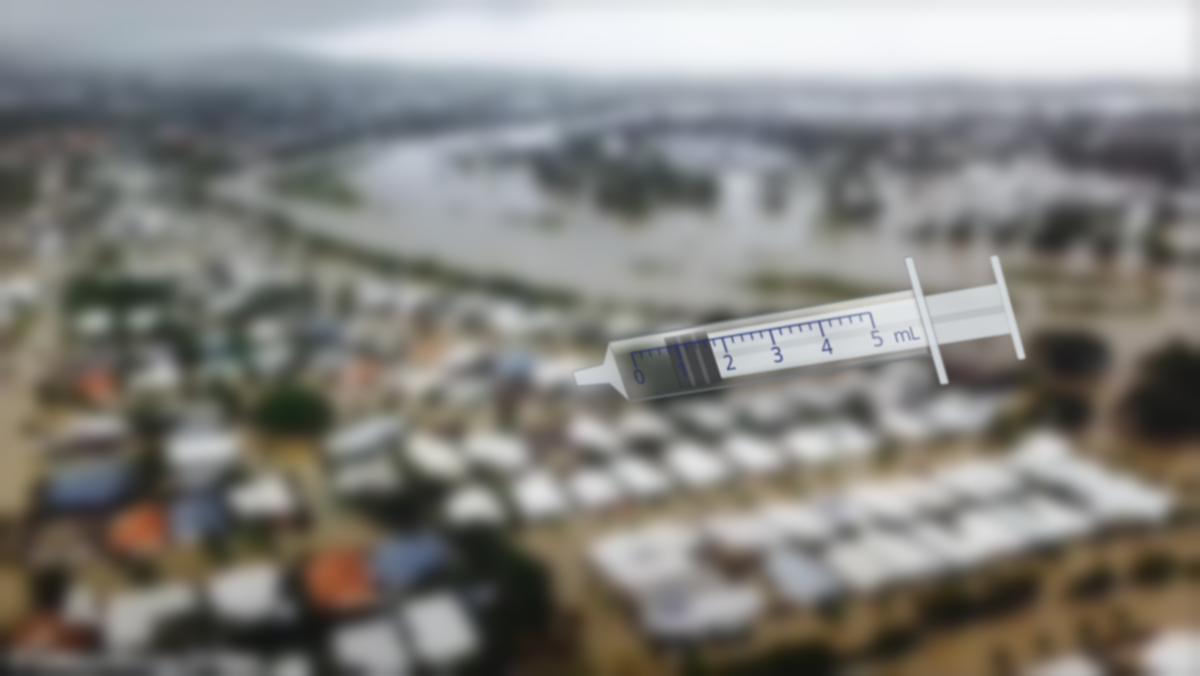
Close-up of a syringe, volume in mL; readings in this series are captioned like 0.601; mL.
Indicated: 0.8; mL
